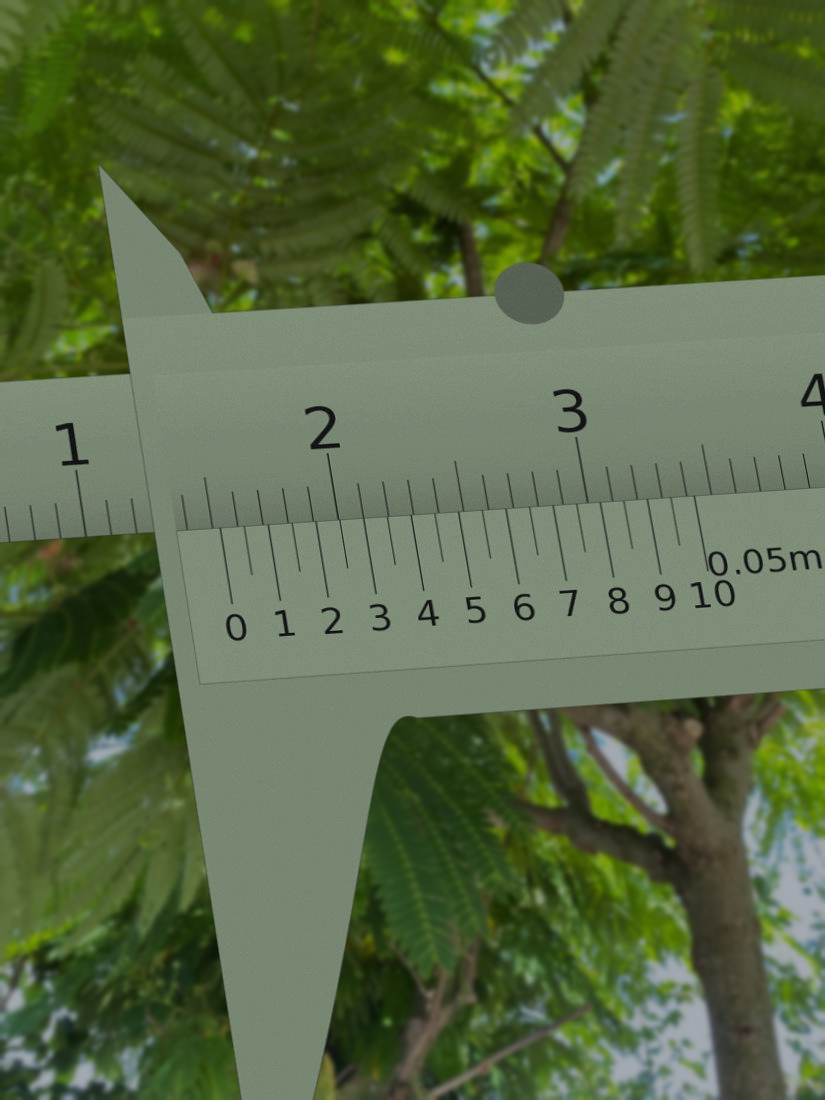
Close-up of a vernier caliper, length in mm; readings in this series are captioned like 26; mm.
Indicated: 15.30; mm
